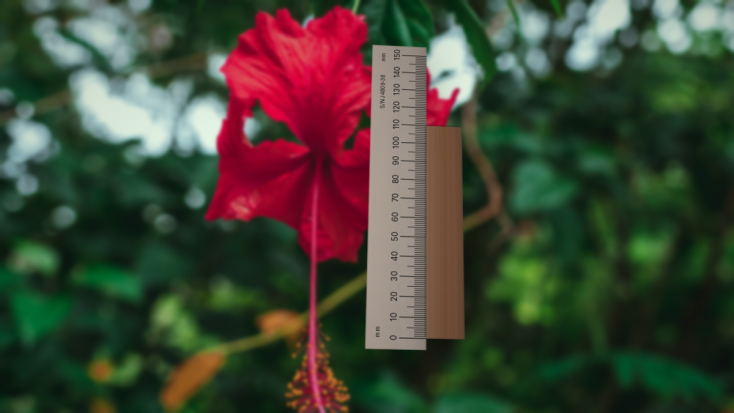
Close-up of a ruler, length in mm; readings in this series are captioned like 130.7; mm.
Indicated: 110; mm
